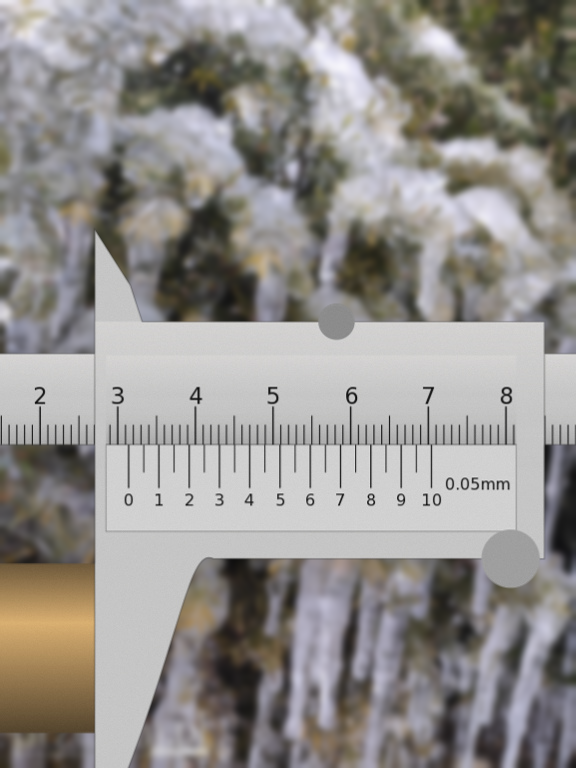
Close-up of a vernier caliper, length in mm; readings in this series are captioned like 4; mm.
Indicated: 31.4; mm
